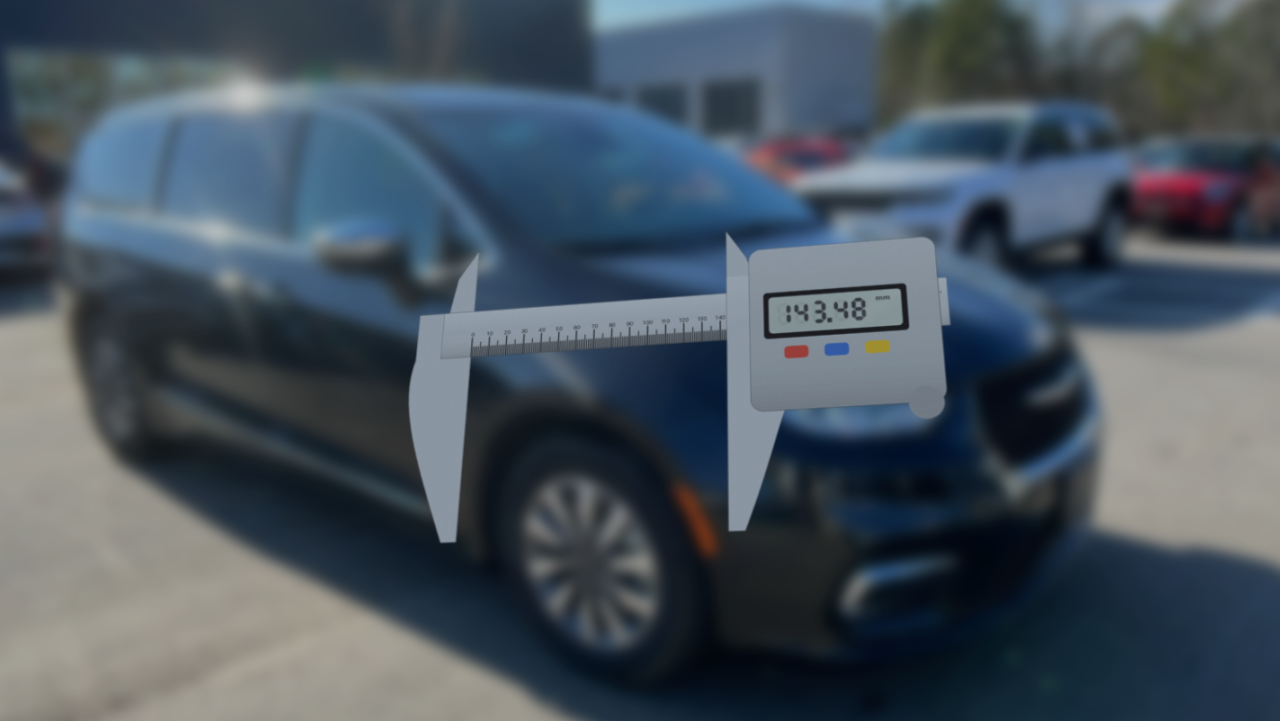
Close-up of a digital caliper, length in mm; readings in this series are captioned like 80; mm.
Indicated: 143.48; mm
